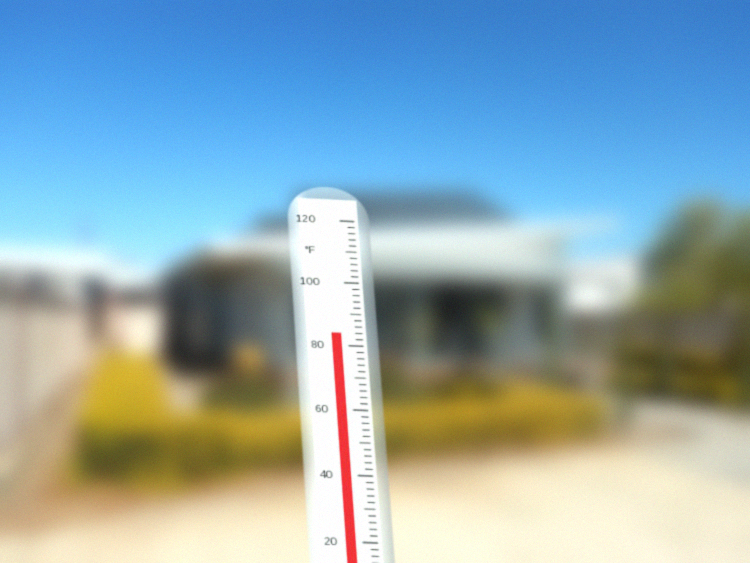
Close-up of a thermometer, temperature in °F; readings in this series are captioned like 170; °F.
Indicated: 84; °F
